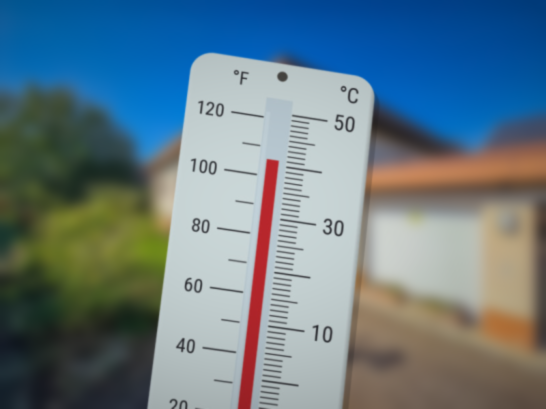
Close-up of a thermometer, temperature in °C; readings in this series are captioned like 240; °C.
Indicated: 41; °C
